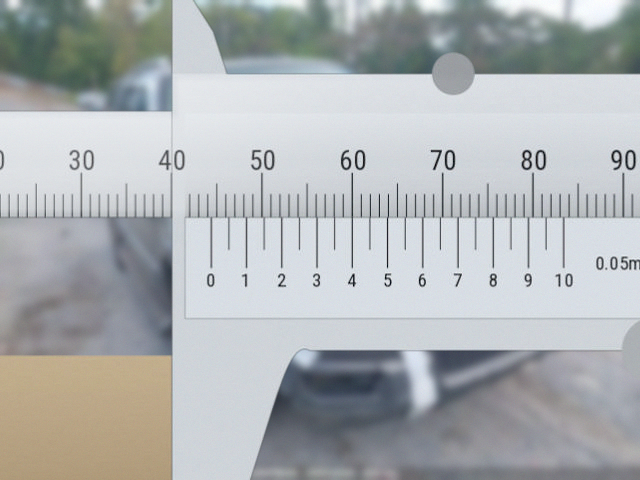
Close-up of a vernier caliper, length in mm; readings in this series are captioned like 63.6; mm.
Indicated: 44.4; mm
